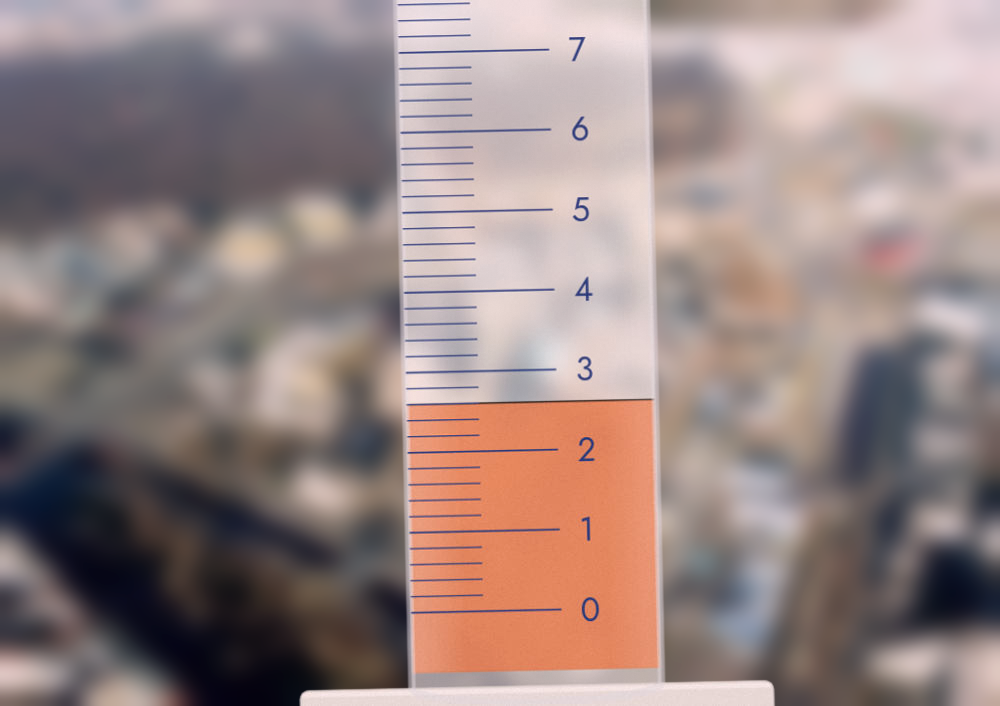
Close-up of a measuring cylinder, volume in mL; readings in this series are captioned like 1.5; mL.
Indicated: 2.6; mL
